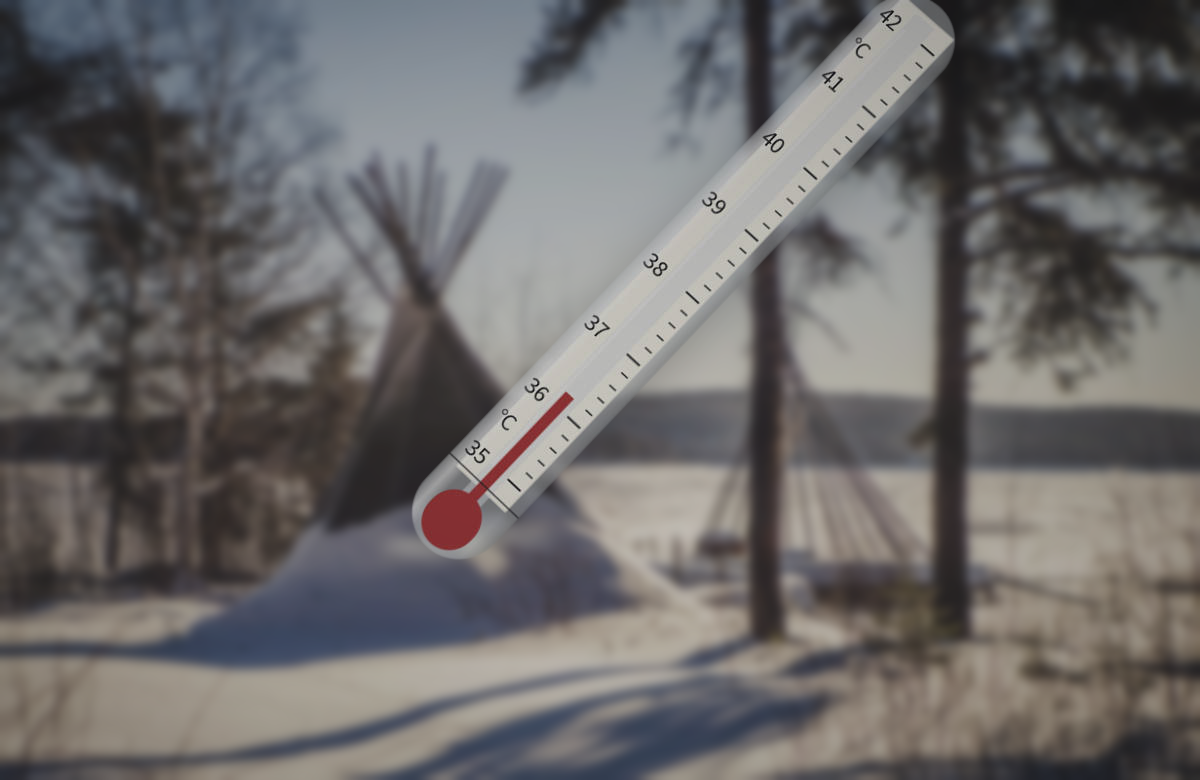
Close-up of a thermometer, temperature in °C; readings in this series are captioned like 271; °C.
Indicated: 36.2; °C
